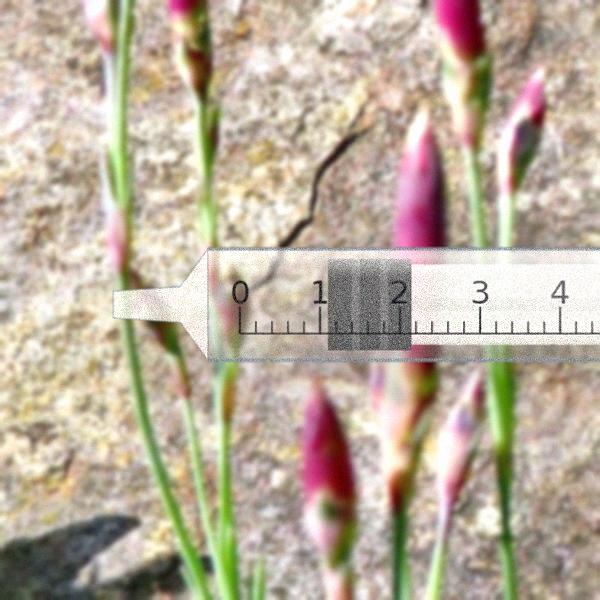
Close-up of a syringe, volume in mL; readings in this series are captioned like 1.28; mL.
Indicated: 1.1; mL
